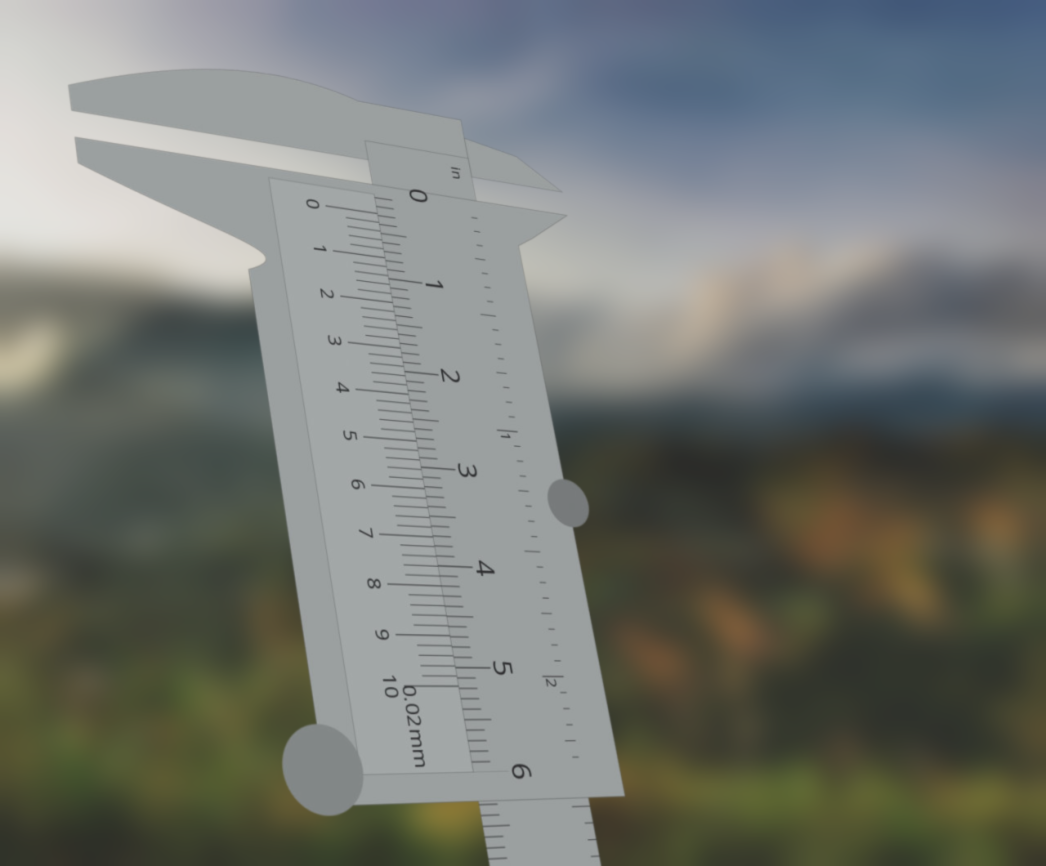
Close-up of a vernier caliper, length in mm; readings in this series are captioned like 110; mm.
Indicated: 2.8; mm
